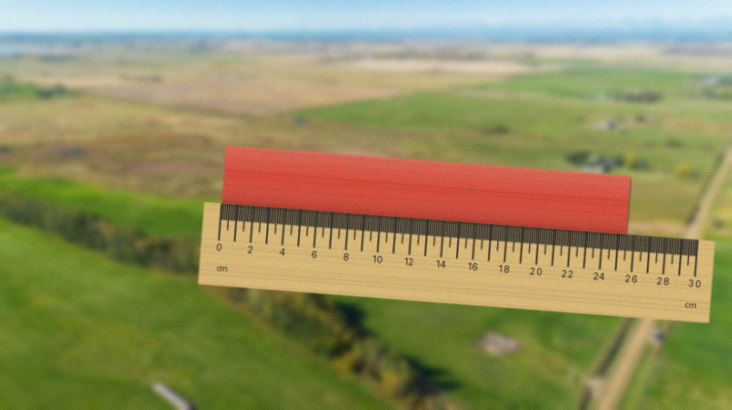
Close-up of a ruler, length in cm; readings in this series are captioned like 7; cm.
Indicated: 25.5; cm
